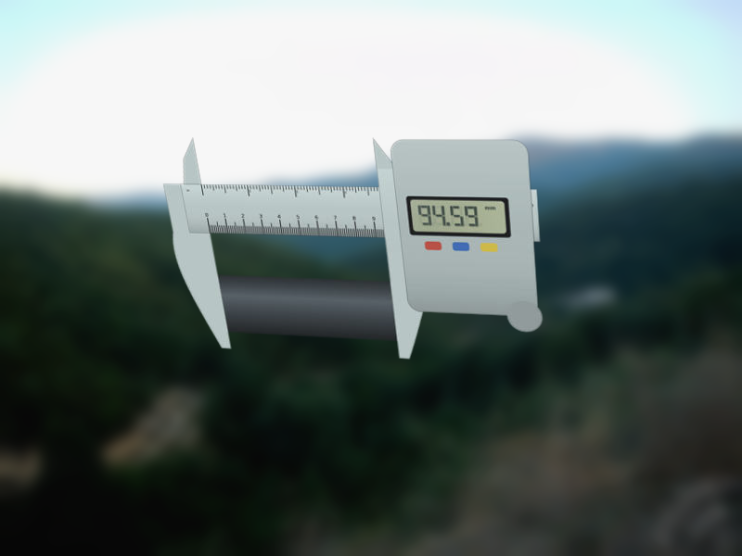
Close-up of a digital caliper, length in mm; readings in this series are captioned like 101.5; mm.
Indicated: 94.59; mm
